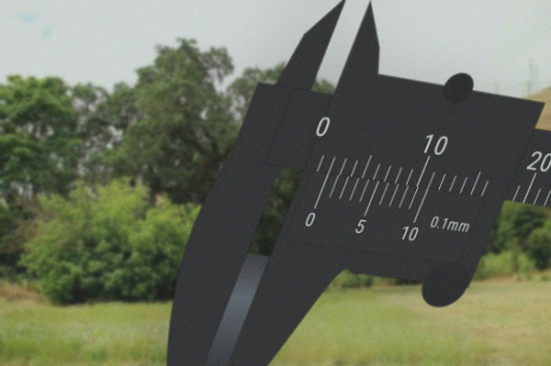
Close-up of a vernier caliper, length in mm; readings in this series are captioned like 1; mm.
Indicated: 2.0; mm
